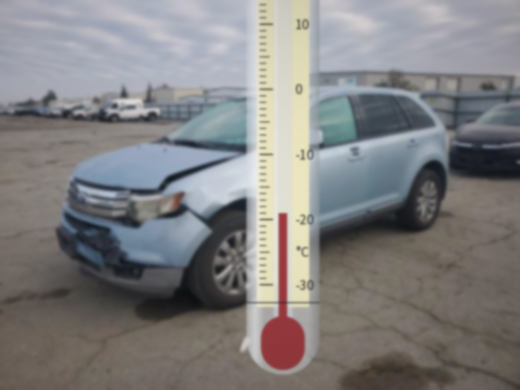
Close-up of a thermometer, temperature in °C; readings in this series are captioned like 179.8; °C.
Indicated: -19; °C
